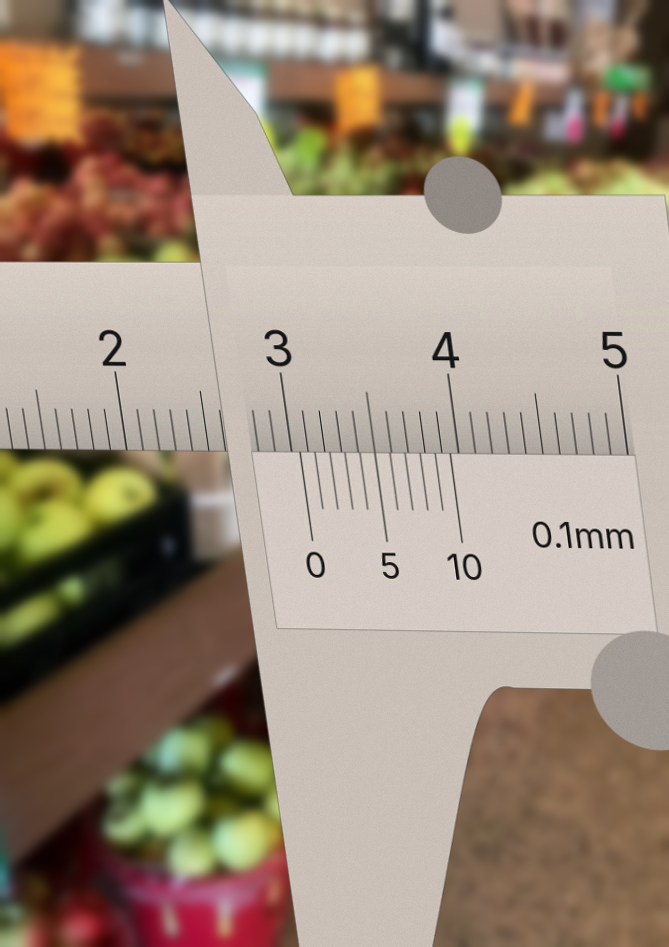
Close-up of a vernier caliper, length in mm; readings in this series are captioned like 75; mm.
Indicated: 30.5; mm
